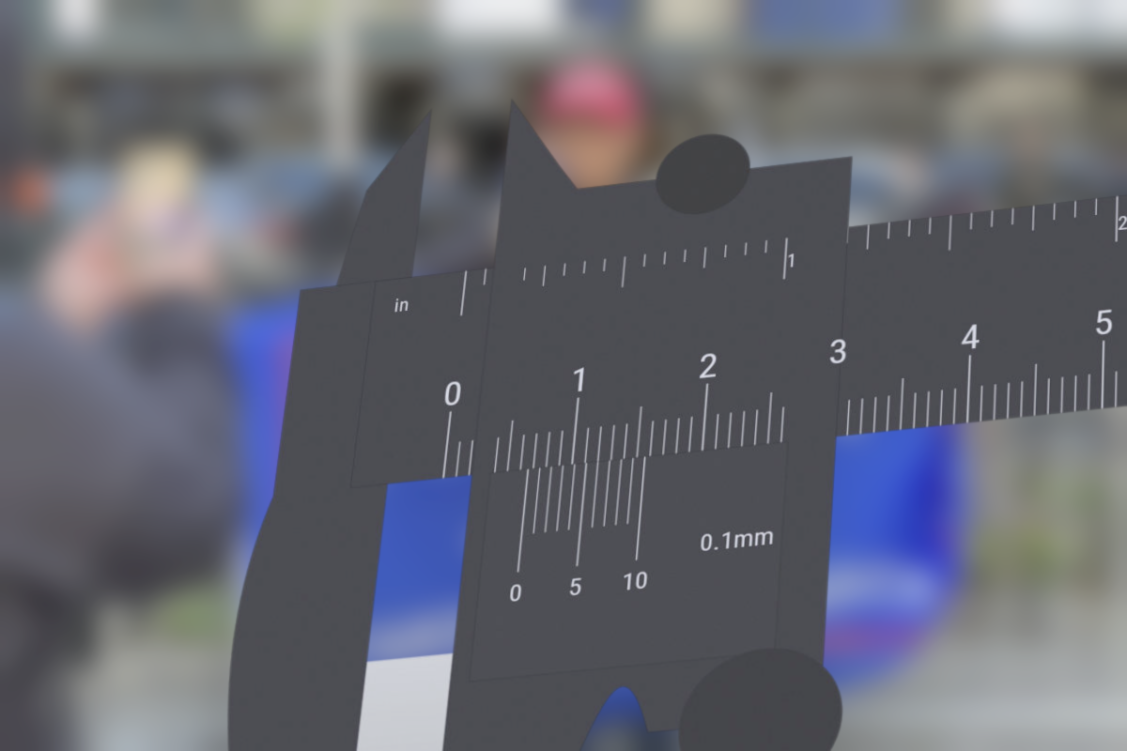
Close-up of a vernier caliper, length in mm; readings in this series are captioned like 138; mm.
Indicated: 6.6; mm
